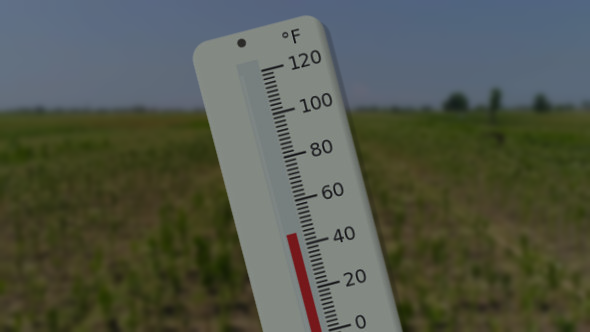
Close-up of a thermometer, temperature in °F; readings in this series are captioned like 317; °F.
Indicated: 46; °F
